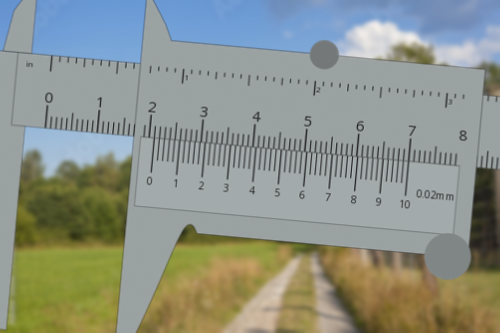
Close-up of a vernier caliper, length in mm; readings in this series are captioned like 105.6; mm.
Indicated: 21.0; mm
